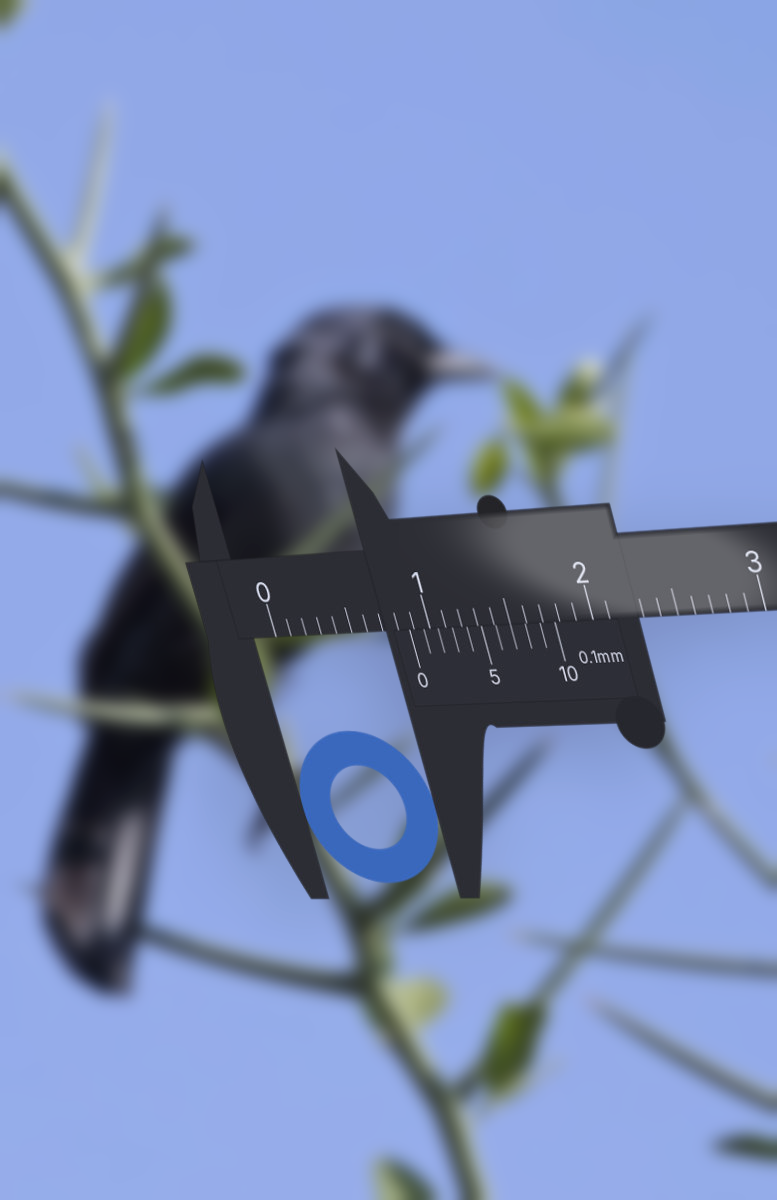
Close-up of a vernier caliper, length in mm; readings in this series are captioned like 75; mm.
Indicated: 8.7; mm
